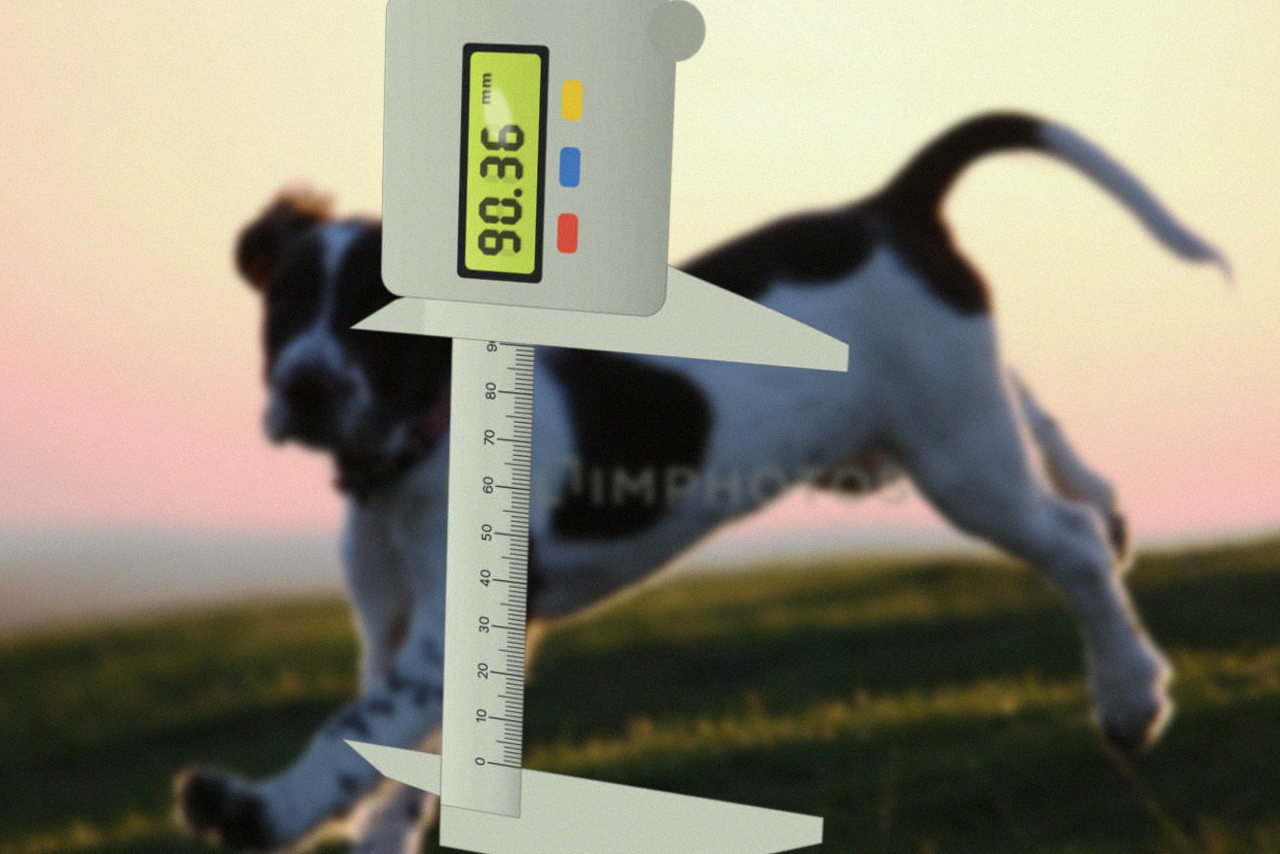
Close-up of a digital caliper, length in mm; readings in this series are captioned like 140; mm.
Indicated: 90.36; mm
